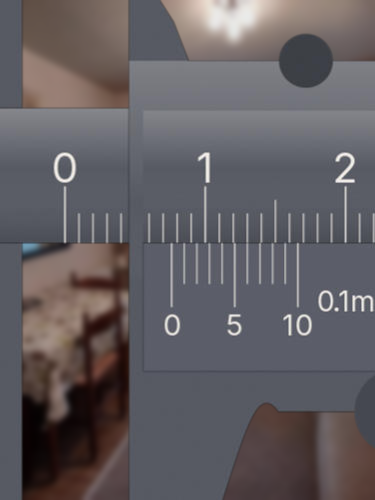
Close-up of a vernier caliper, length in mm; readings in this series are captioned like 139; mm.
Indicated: 7.6; mm
